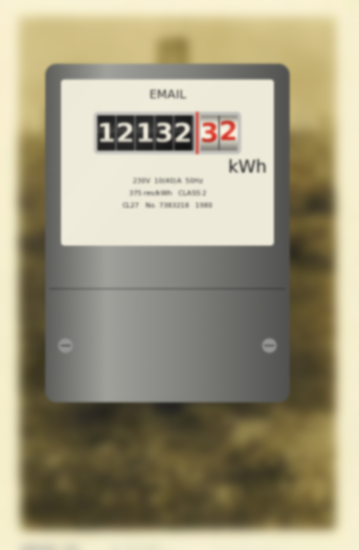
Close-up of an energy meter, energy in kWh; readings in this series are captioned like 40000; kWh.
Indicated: 12132.32; kWh
